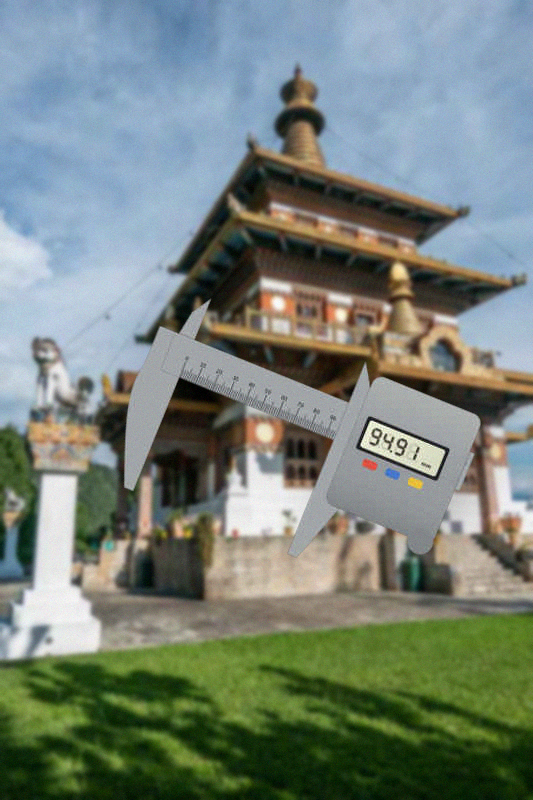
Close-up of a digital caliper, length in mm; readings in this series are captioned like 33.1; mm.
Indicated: 94.91; mm
